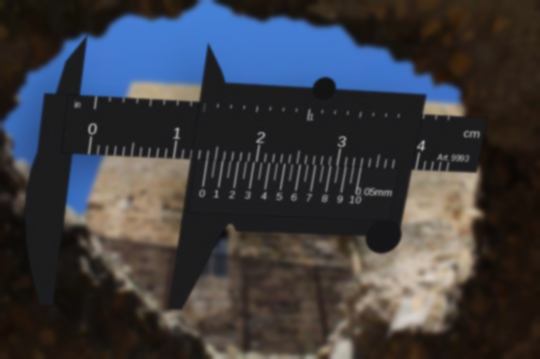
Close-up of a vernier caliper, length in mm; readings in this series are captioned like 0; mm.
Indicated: 14.0; mm
